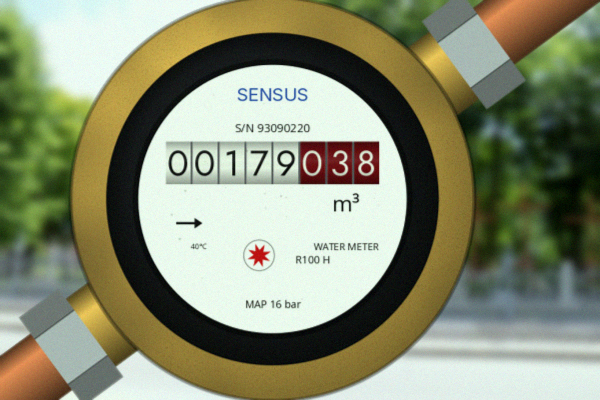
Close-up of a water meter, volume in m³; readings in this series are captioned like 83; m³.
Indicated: 179.038; m³
